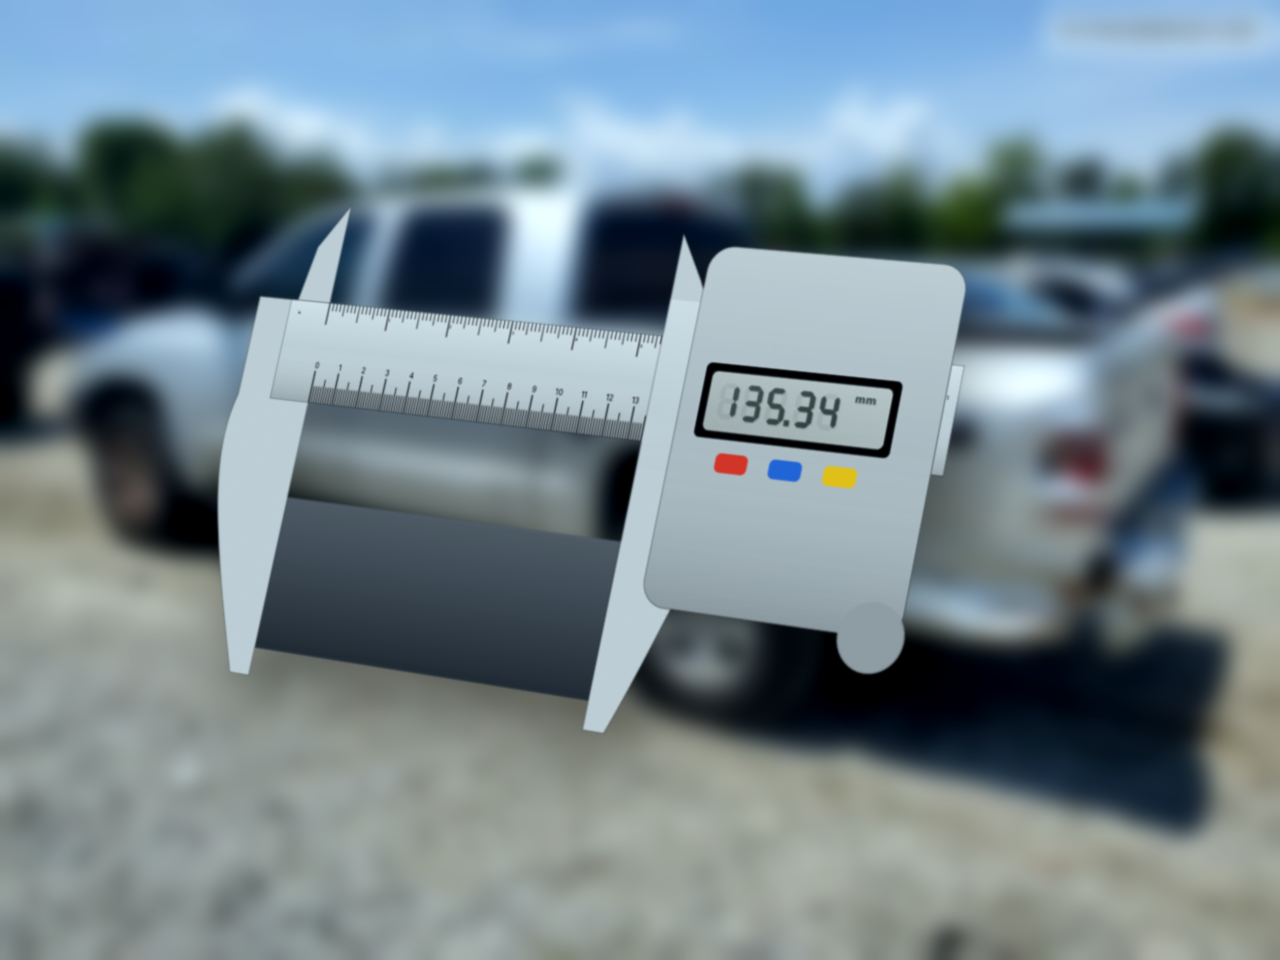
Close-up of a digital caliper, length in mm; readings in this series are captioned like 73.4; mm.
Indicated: 135.34; mm
